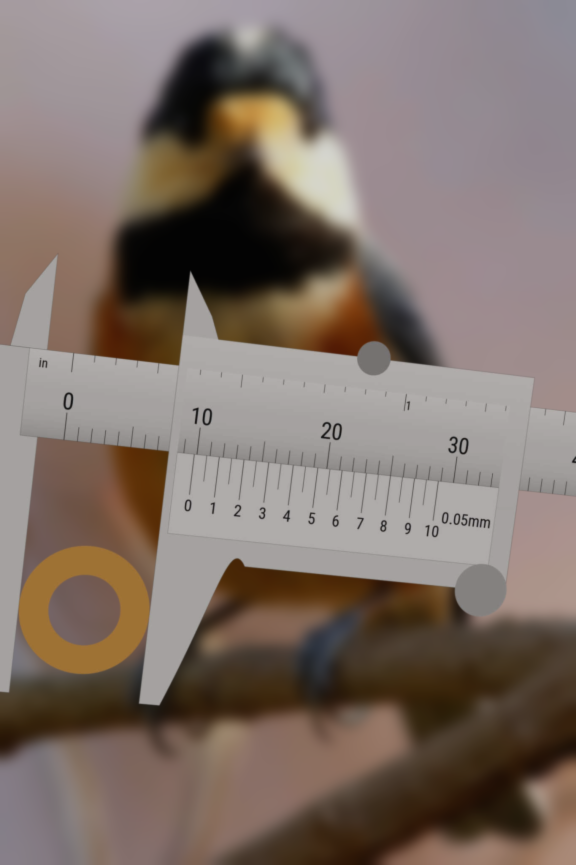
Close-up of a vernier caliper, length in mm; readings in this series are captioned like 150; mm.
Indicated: 9.8; mm
